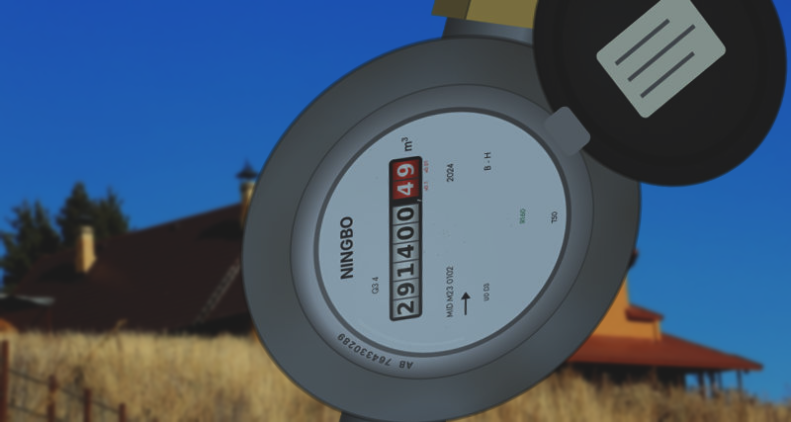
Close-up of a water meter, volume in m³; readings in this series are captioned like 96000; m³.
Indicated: 291400.49; m³
